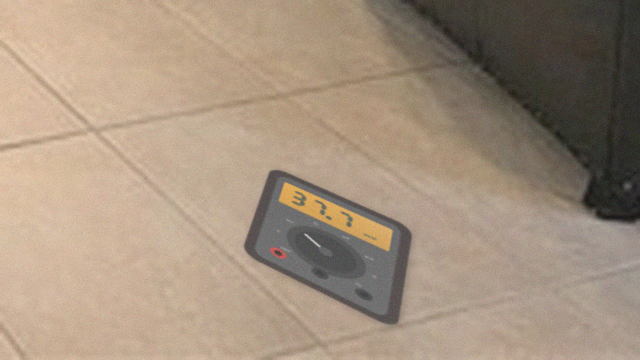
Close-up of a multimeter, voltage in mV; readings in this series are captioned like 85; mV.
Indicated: 37.7; mV
